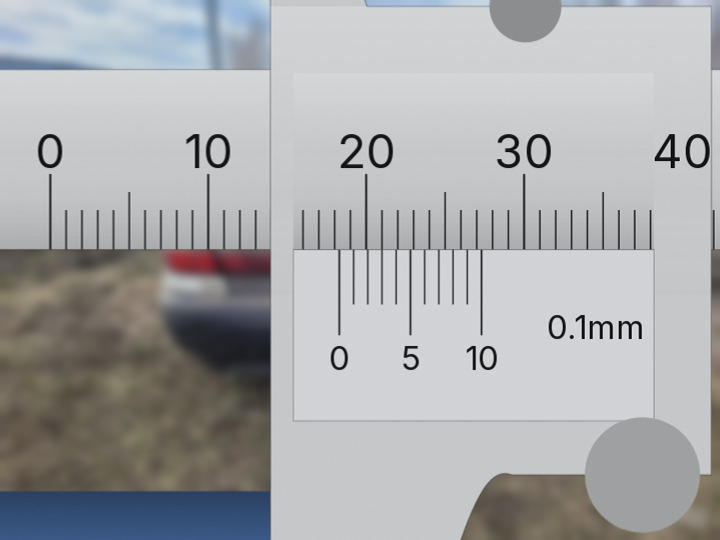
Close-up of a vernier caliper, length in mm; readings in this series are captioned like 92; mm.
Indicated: 18.3; mm
